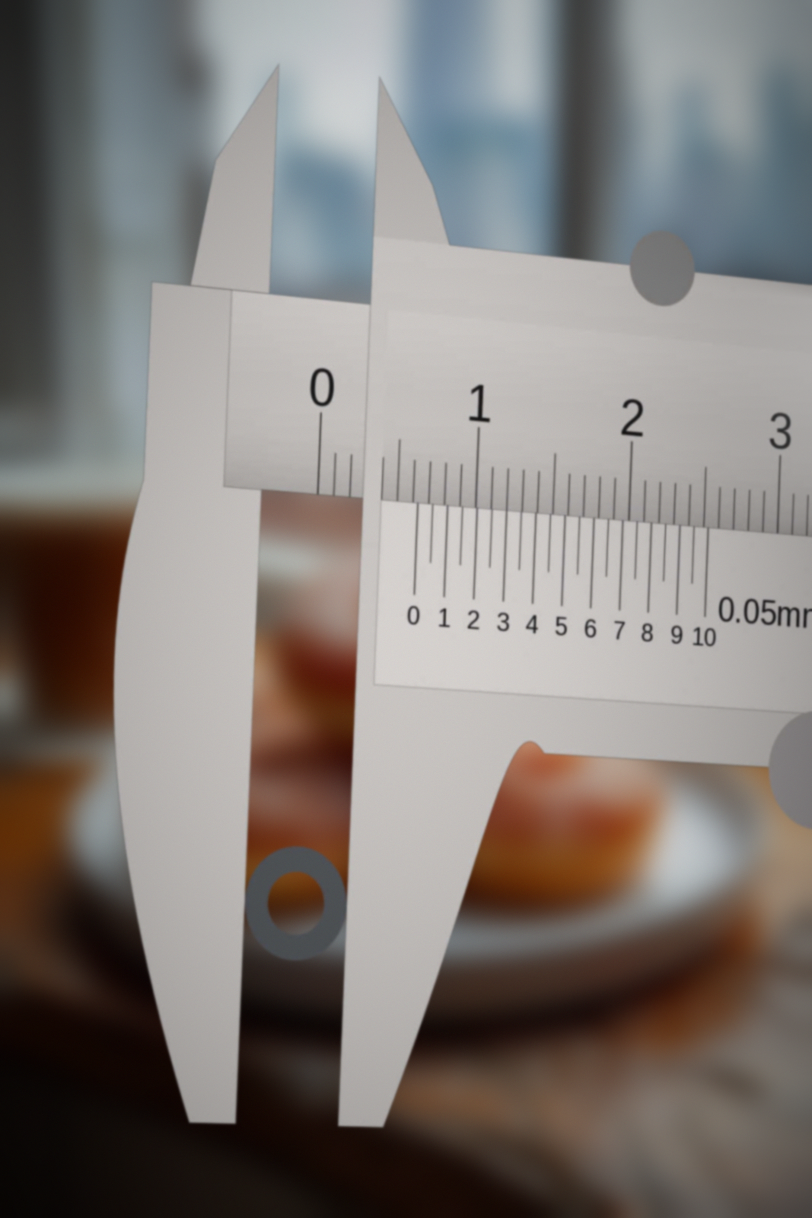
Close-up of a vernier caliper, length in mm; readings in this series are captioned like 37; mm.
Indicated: 6.3; mm
